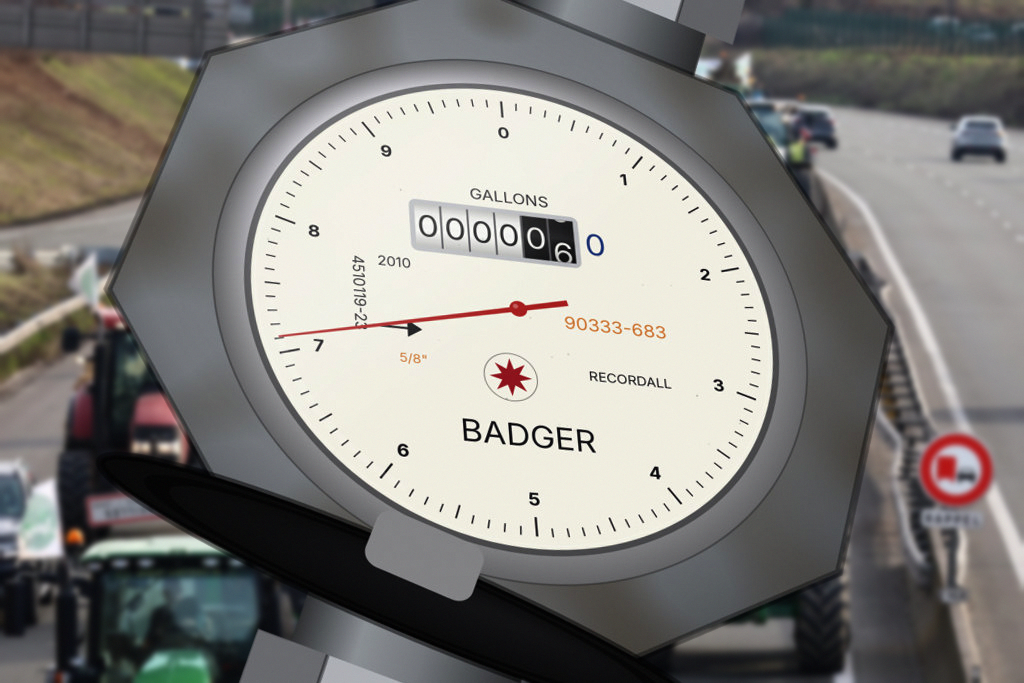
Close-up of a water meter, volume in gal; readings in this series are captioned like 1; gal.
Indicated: 57.1; gal
